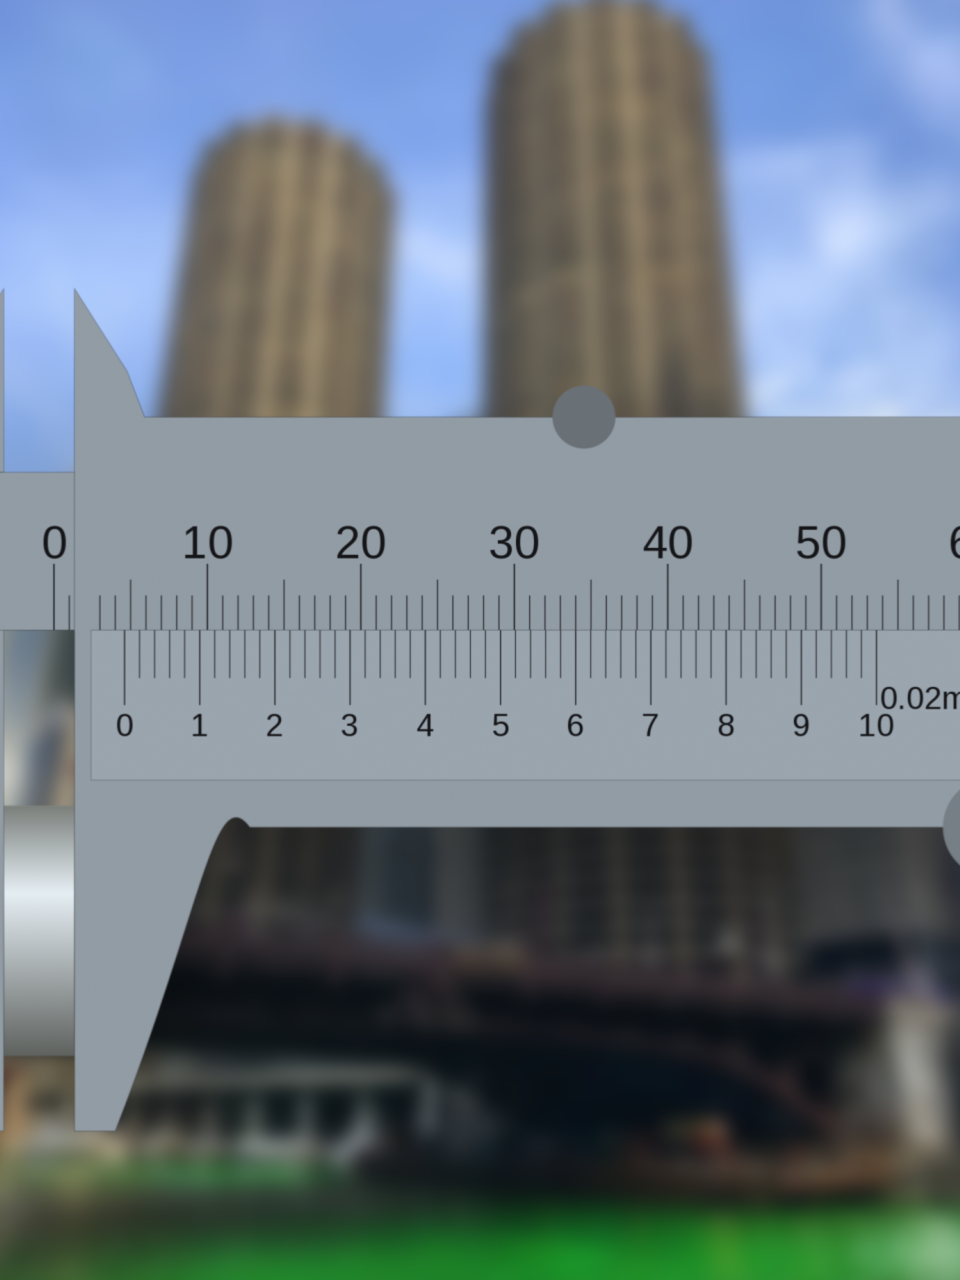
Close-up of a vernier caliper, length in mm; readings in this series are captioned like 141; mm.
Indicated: 4.6; mm
